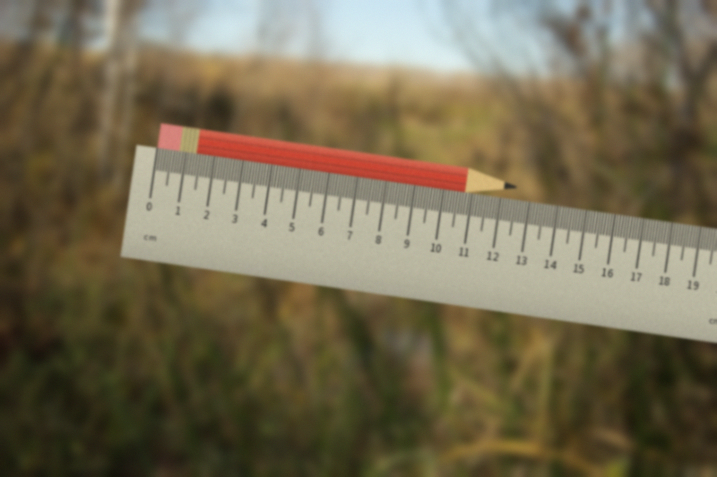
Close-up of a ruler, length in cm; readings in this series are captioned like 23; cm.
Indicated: 12.5; cm
